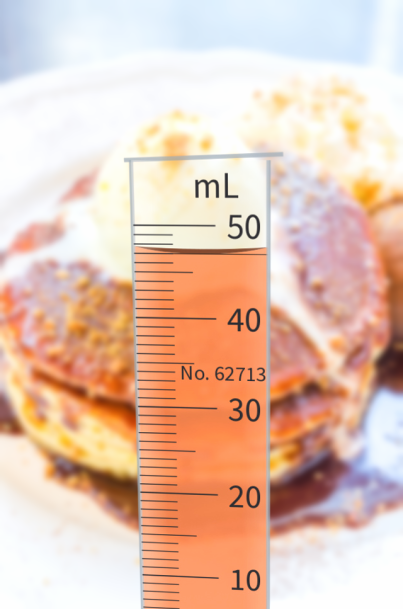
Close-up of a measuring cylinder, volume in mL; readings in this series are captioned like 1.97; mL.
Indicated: 47; mL
